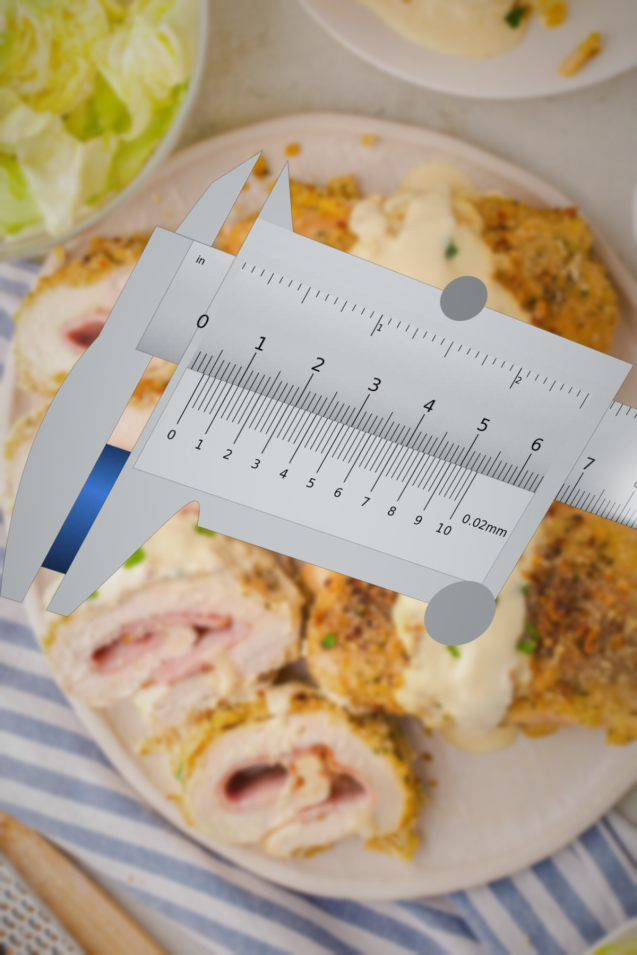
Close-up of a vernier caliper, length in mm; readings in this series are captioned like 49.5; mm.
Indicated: 4.2; mm
